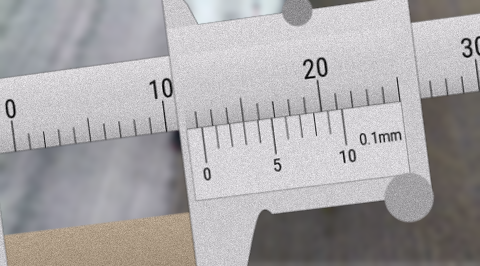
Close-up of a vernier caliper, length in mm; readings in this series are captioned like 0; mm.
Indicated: 12.3; mm
